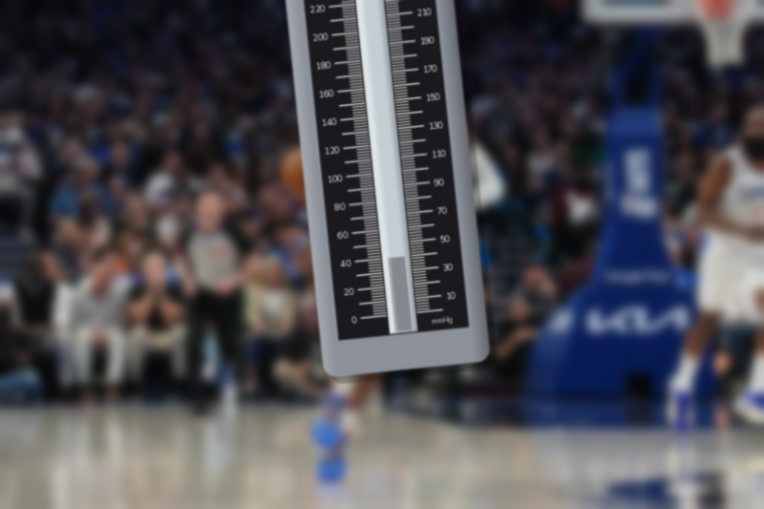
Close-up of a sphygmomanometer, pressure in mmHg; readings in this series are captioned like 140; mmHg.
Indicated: 40; mmHg
